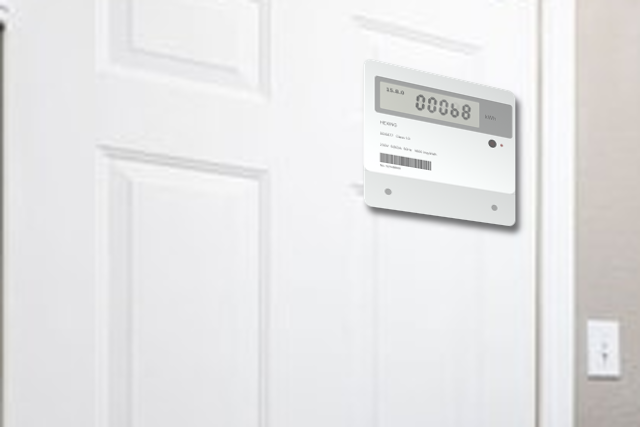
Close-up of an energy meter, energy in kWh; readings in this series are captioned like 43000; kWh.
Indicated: 68; kWh
